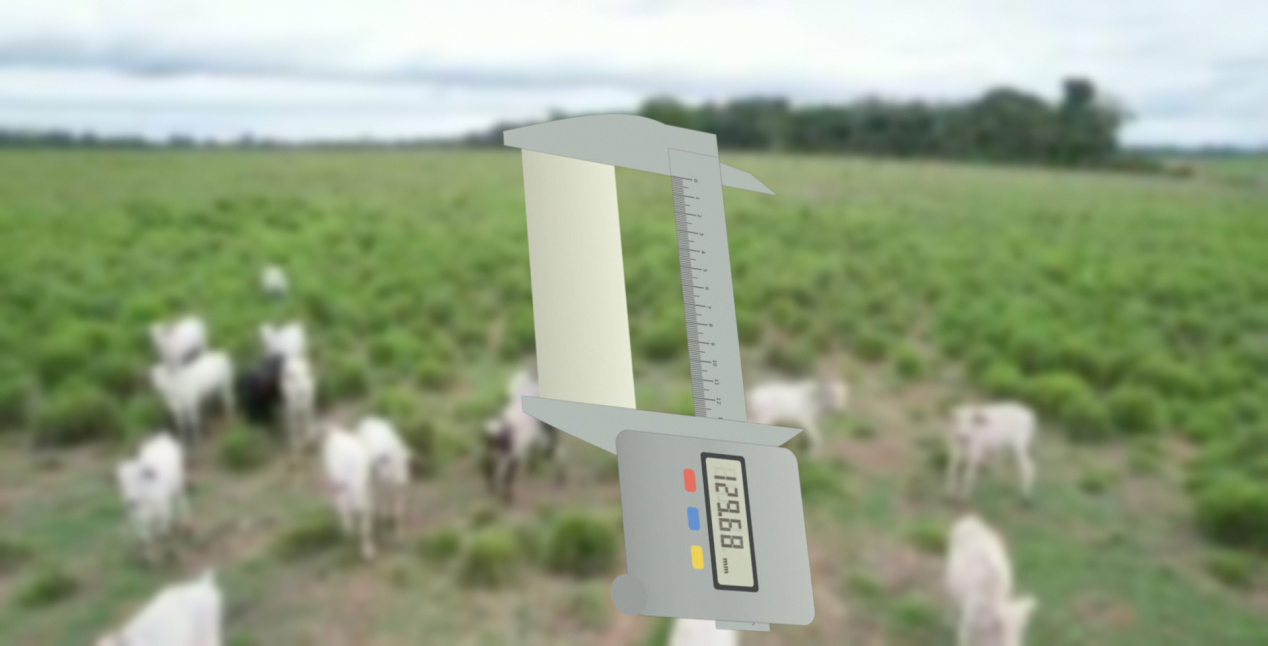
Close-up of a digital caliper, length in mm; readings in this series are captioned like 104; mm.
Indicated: 129.68; mm
